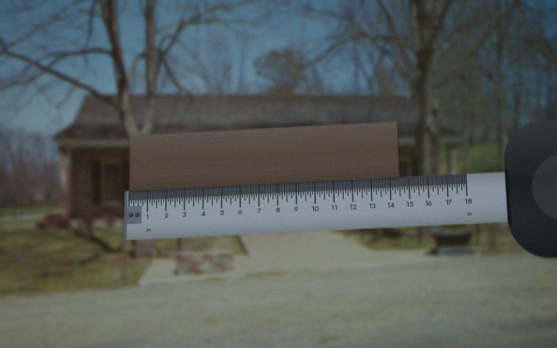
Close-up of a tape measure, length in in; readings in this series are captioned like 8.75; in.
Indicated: 14.5; in
